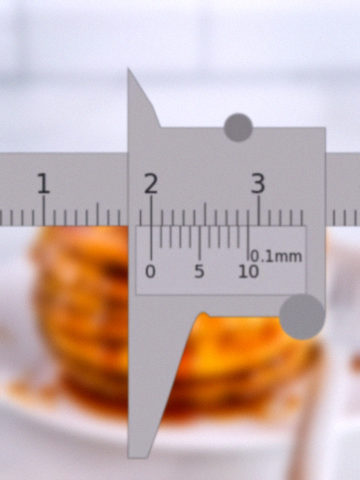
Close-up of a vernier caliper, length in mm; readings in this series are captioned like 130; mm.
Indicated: 20.0; mm
